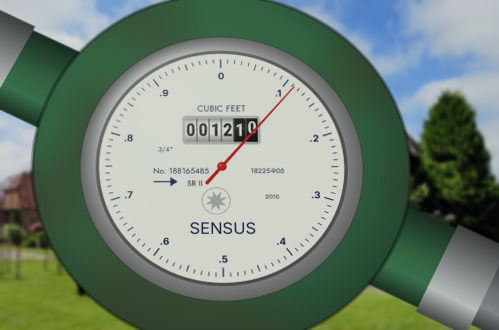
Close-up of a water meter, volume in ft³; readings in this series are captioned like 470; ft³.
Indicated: 1210.11; ft³
